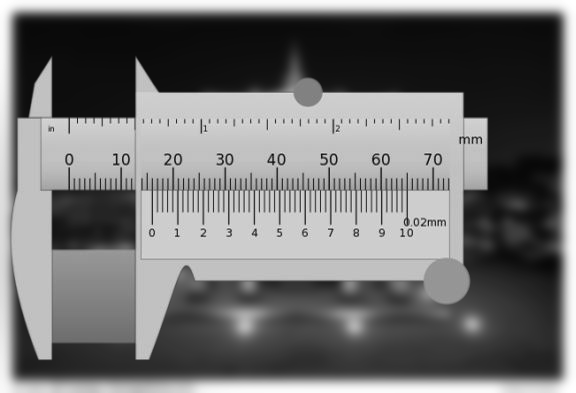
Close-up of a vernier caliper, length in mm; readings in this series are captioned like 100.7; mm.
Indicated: 16.0; mm
